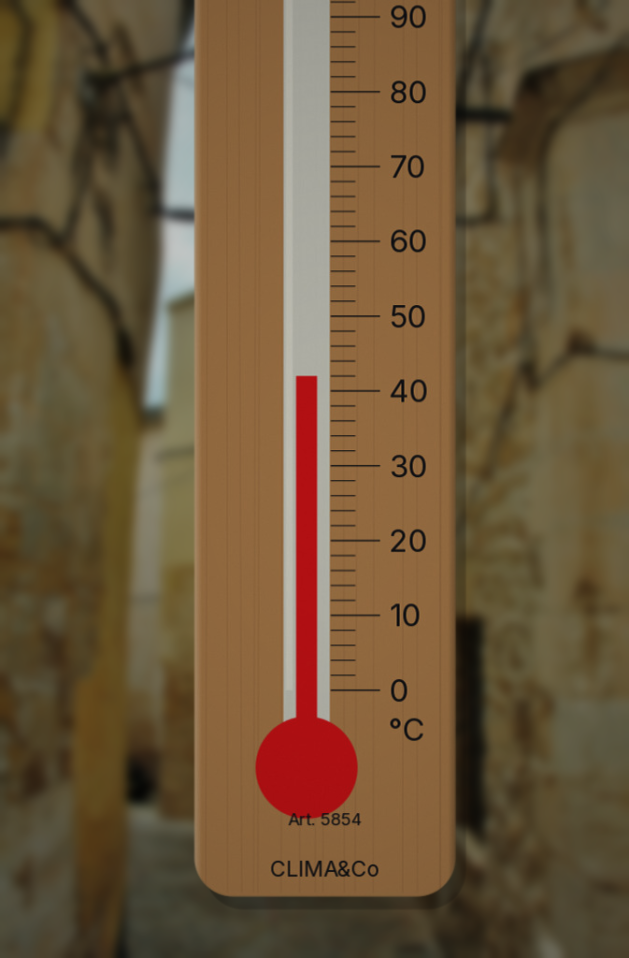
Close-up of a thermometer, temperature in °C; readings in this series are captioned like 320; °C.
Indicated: 42; °C
